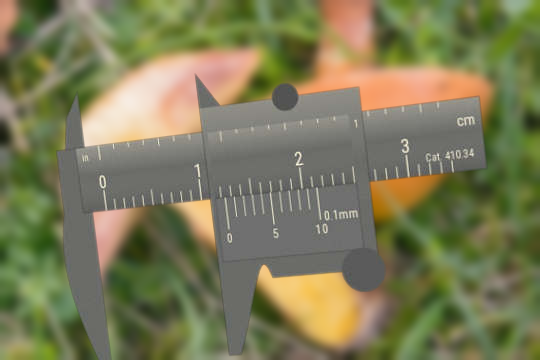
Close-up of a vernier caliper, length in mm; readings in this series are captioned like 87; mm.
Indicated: 12.4; mm
